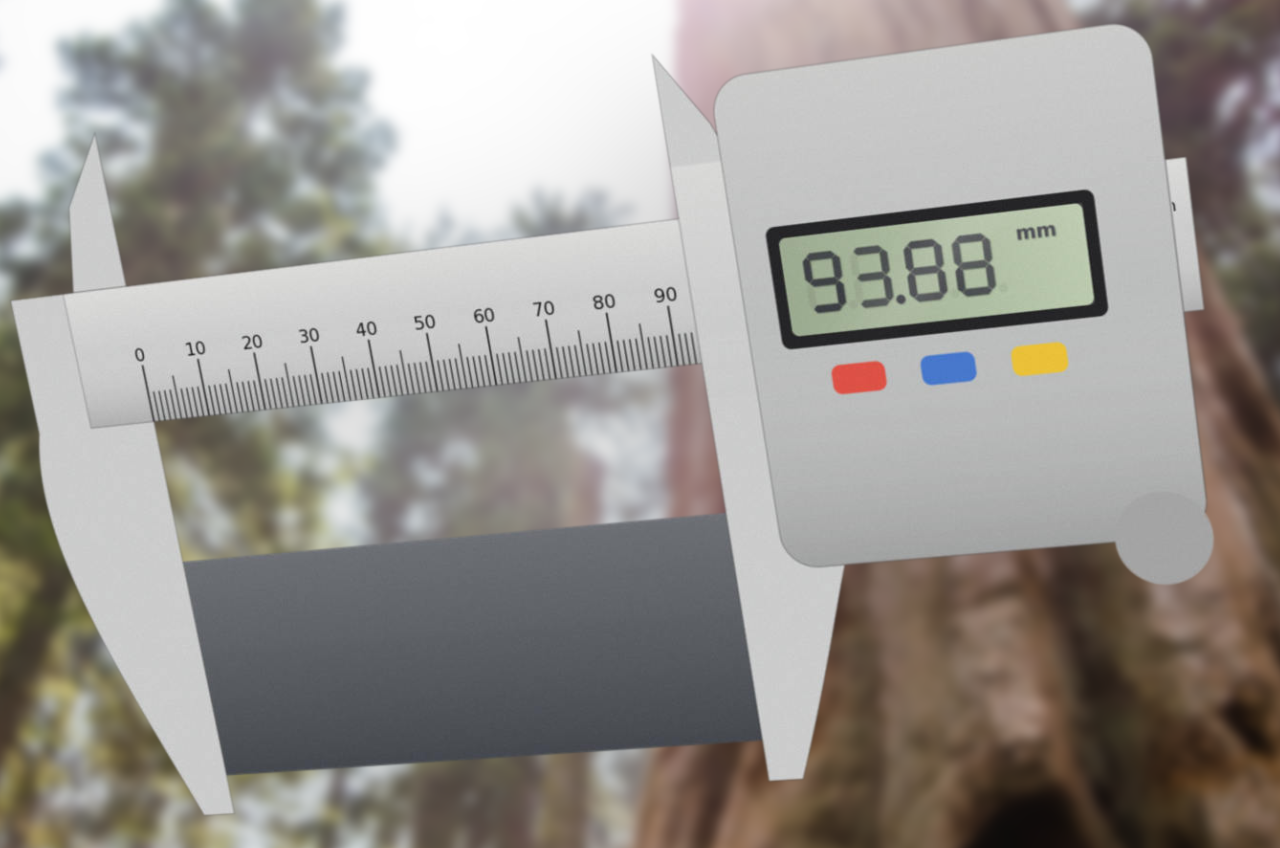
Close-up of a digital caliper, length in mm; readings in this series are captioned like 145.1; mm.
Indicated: 93.88; mm
